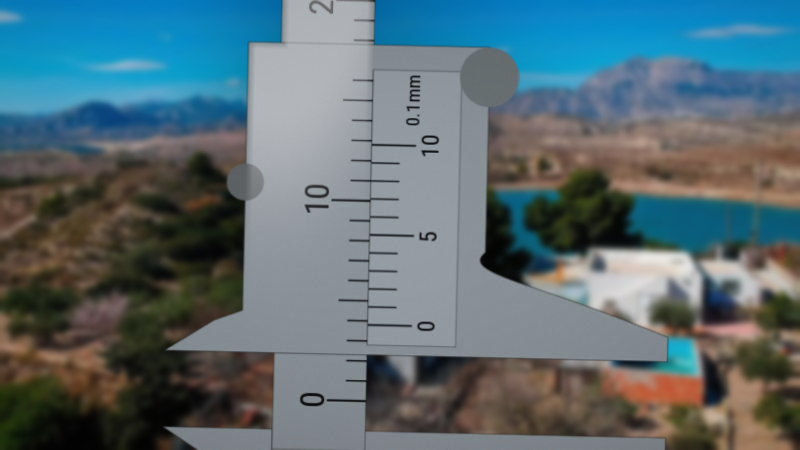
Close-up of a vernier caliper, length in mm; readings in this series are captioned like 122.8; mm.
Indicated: 3.8; mm
